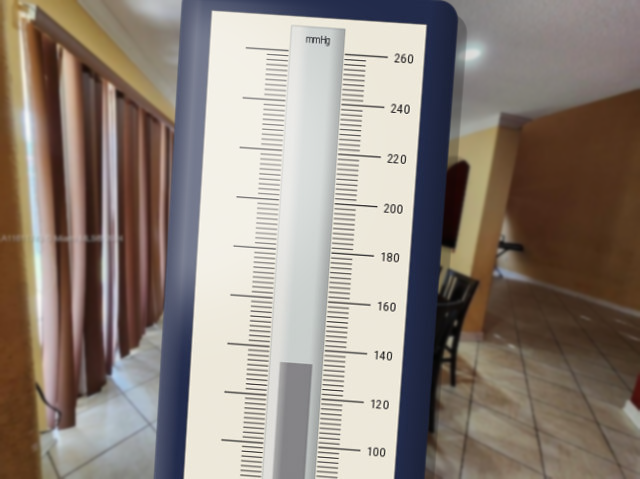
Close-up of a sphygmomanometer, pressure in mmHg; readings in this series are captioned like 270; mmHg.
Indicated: 134; mmHg
